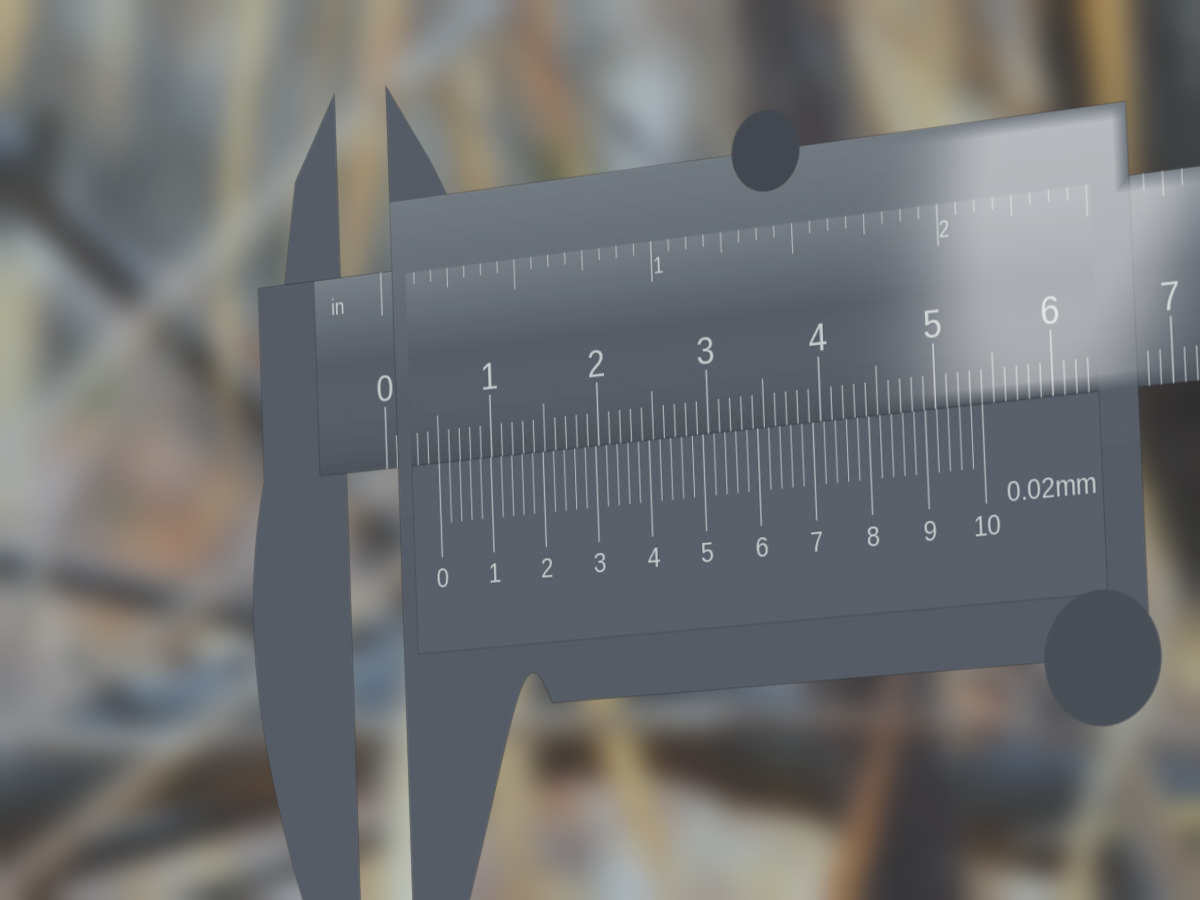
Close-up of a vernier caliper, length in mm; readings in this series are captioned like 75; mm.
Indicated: 5.0; mm
